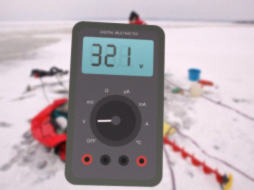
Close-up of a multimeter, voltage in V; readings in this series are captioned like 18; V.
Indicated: 321; V
